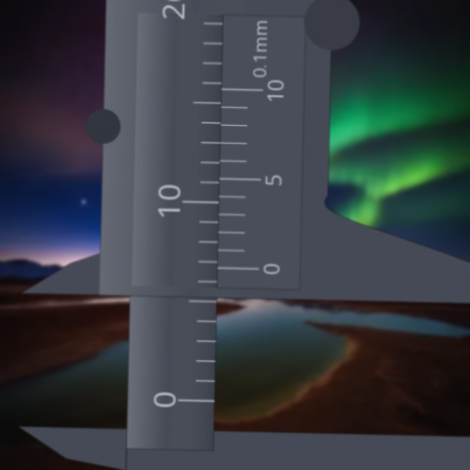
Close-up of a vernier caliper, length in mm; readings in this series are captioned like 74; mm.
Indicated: 6.7; mm
